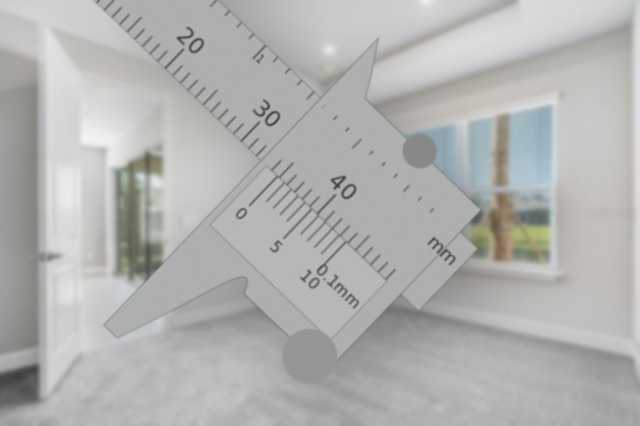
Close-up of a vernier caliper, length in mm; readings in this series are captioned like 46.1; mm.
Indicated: 34.8; mm
